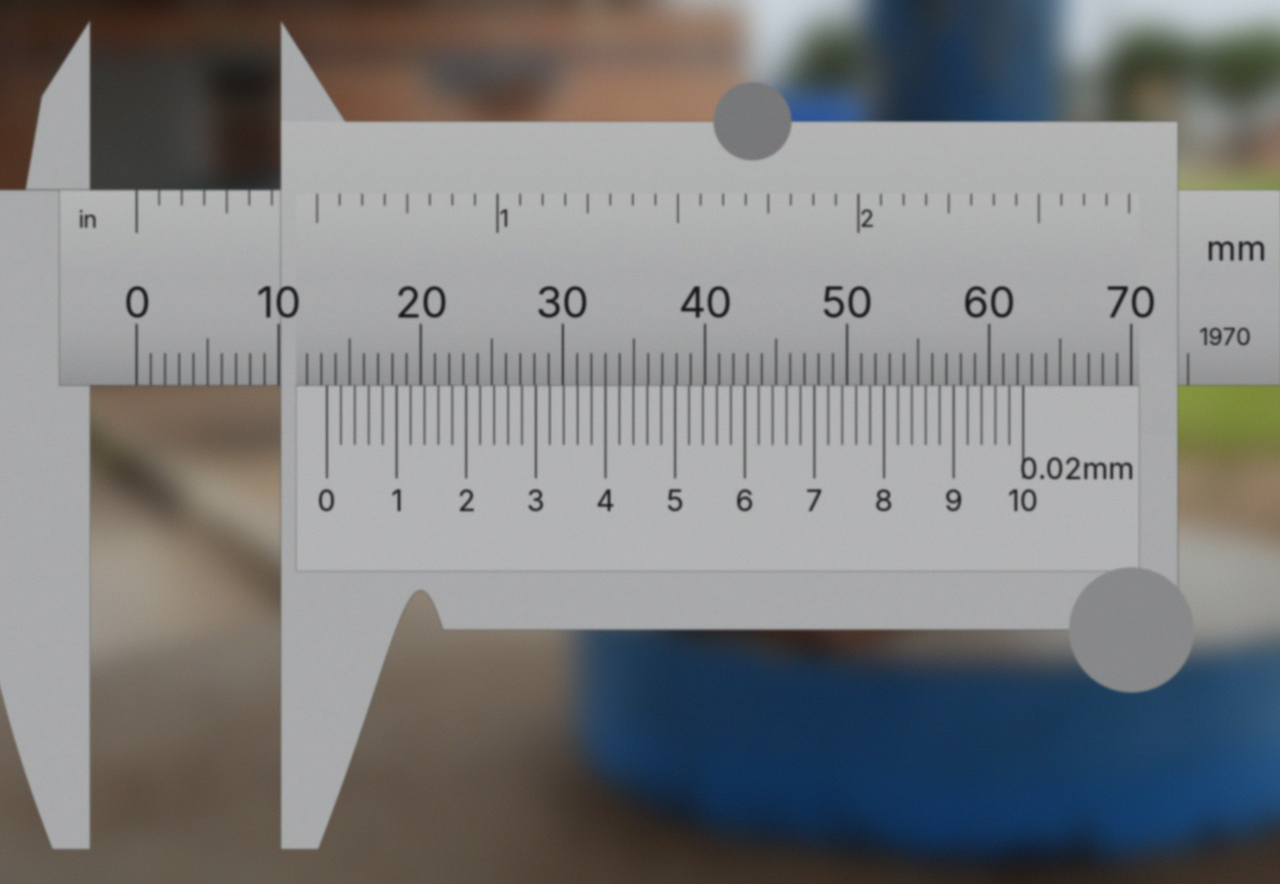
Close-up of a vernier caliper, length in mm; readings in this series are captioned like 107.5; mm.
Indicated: 13.4; mm
